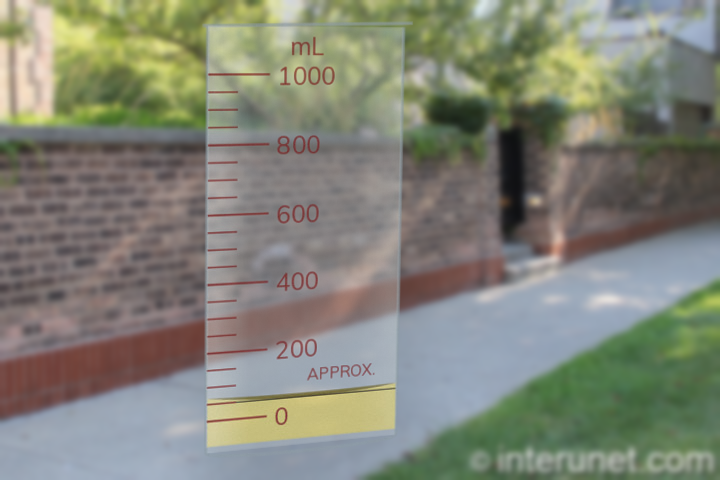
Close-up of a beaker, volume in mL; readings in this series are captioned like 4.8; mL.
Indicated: 50; mL
